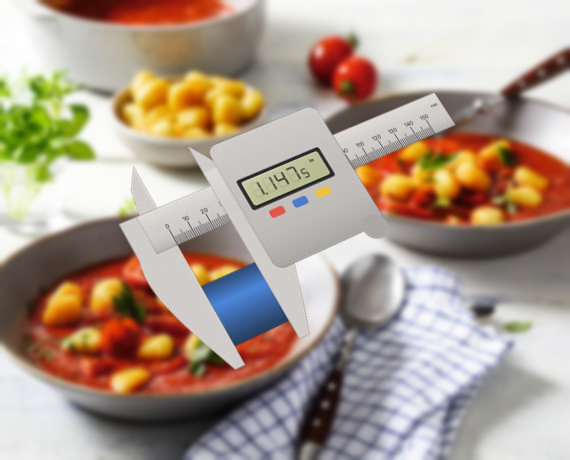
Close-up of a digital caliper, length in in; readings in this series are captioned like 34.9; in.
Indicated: 1.1475; in
